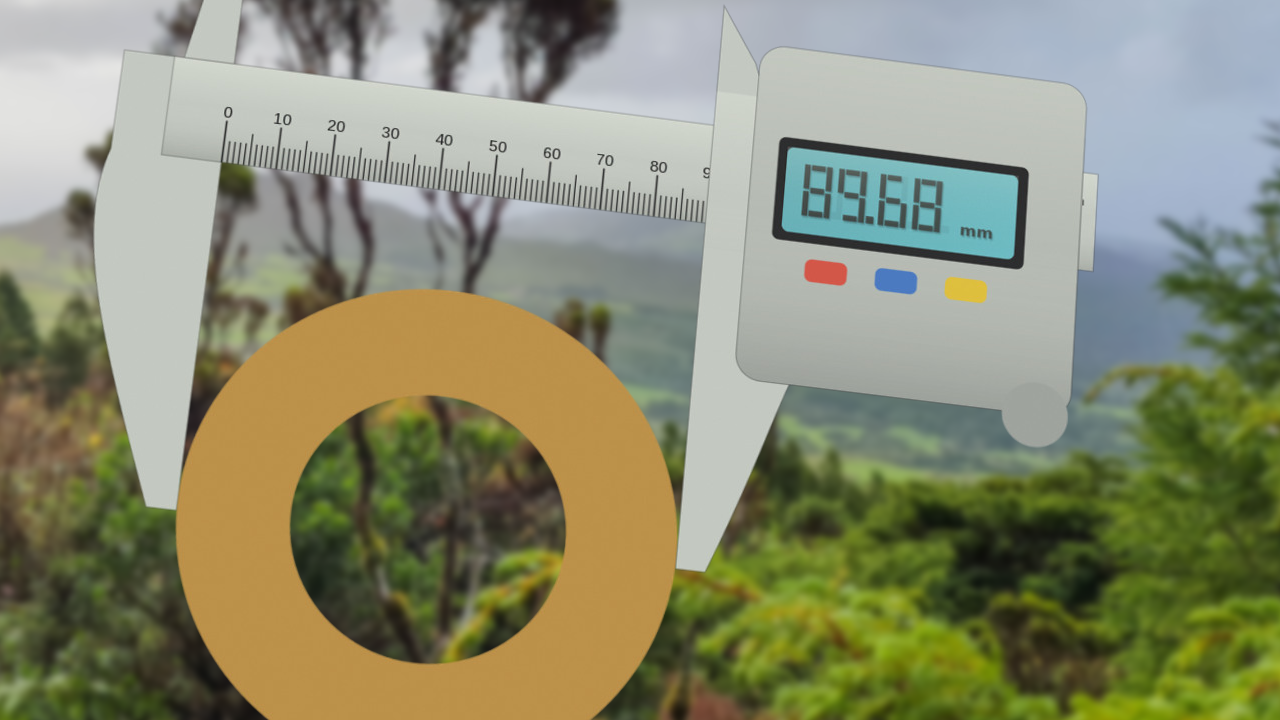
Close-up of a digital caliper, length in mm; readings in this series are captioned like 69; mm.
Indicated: 89.68; mm
